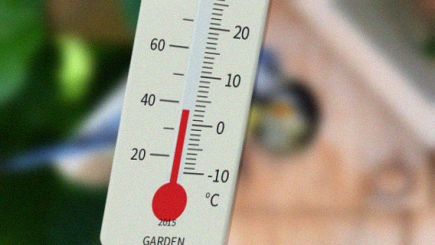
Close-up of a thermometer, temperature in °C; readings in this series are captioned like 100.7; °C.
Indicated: 3; °C
